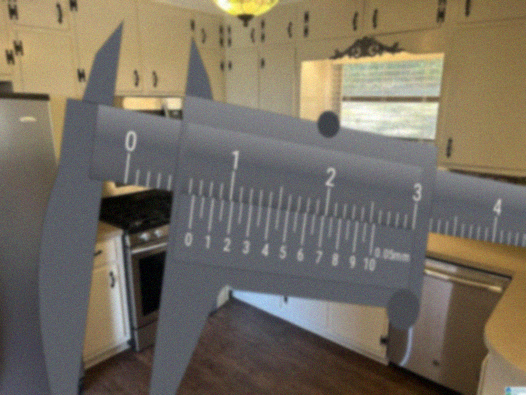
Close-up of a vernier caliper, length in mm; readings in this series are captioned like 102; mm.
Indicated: 6.4; mm
